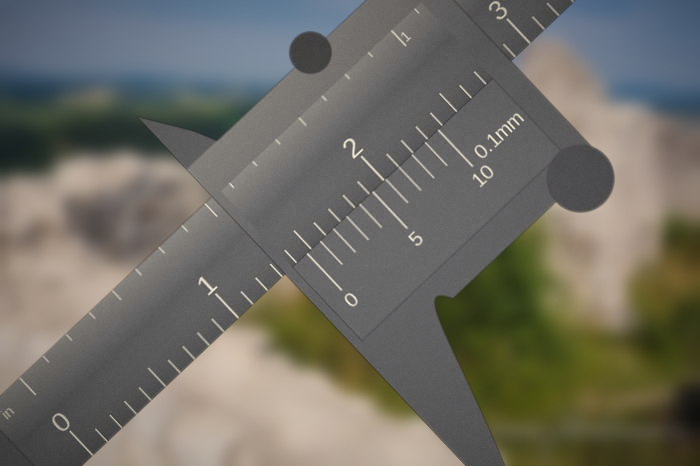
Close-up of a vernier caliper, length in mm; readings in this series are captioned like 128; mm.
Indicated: 14.7; mm
